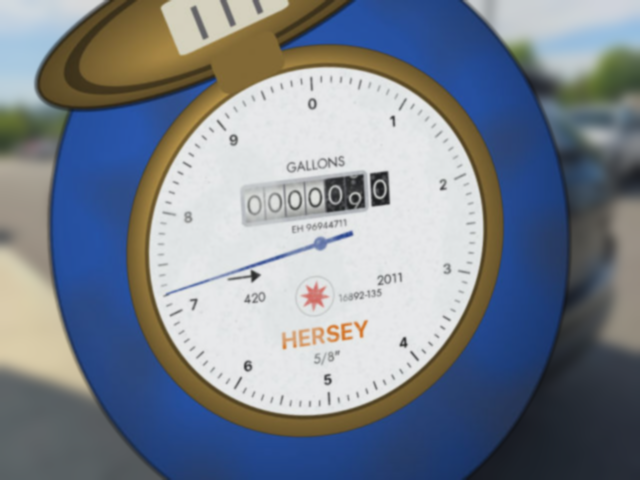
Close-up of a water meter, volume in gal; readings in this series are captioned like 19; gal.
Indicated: 87.2; gal
